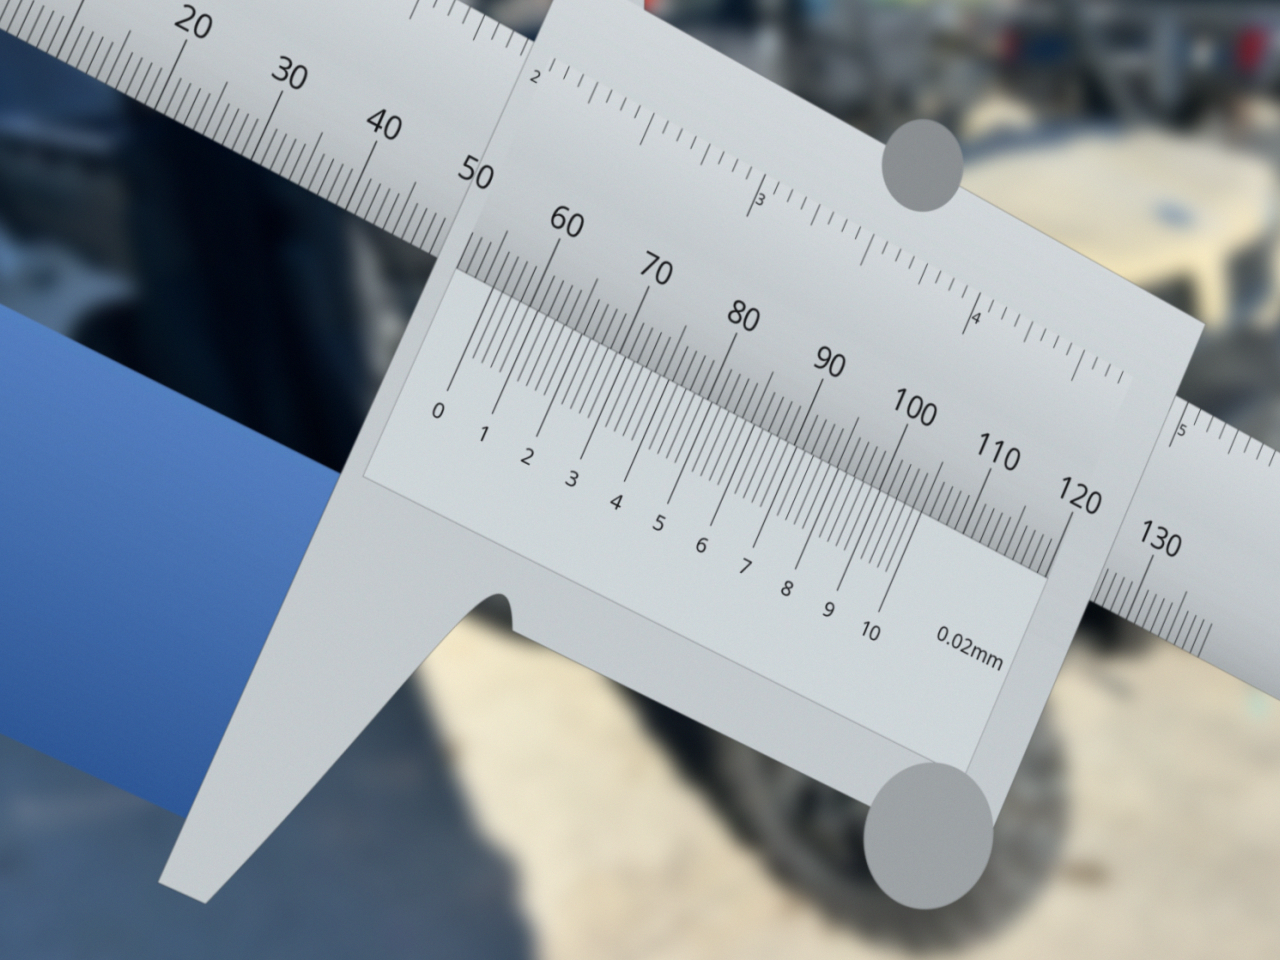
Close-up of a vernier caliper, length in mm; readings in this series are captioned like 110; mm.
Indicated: 56.0; mm
